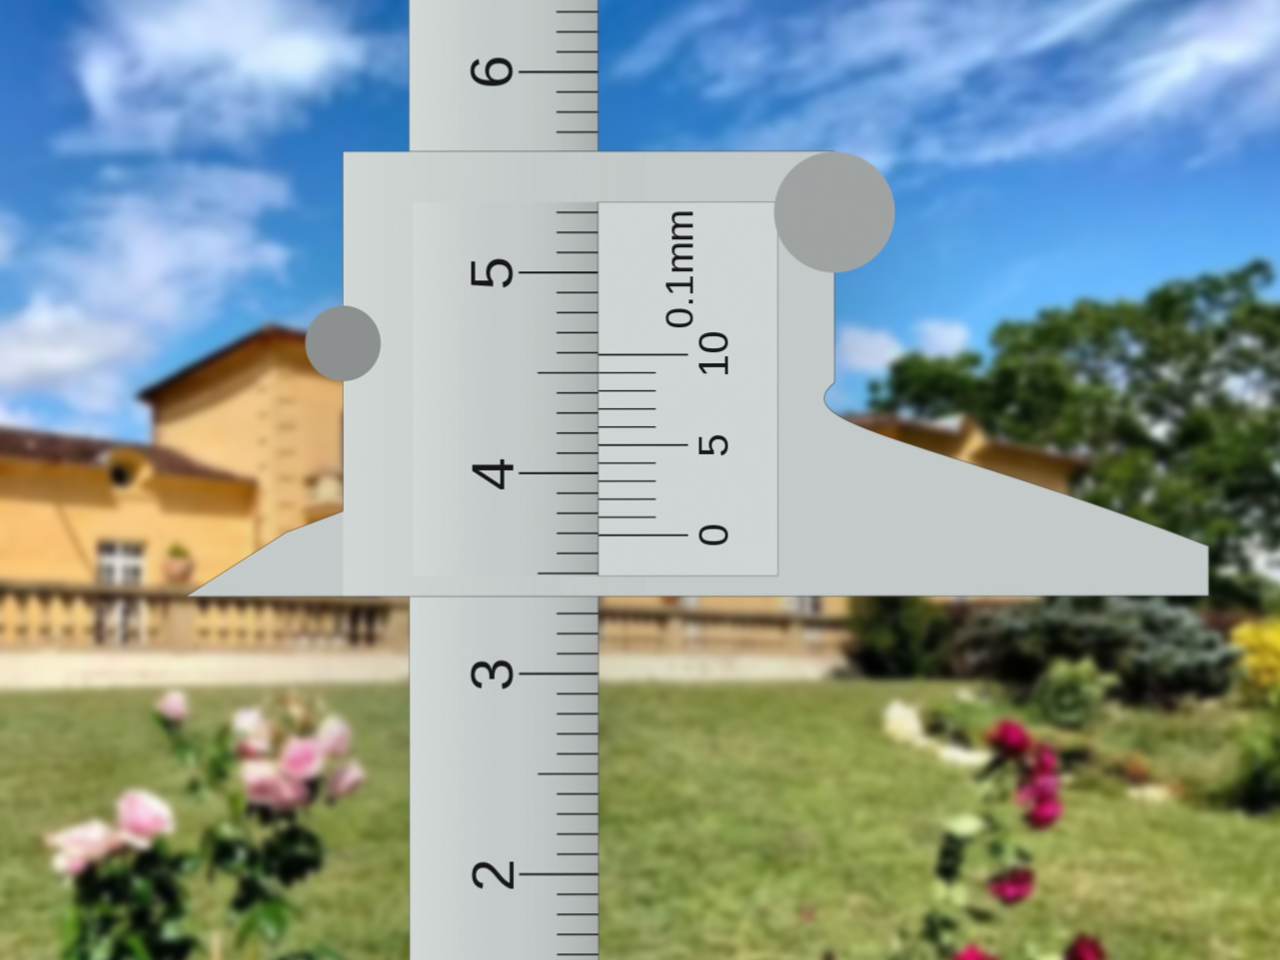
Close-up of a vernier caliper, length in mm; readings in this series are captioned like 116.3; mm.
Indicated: 36.9; mm
